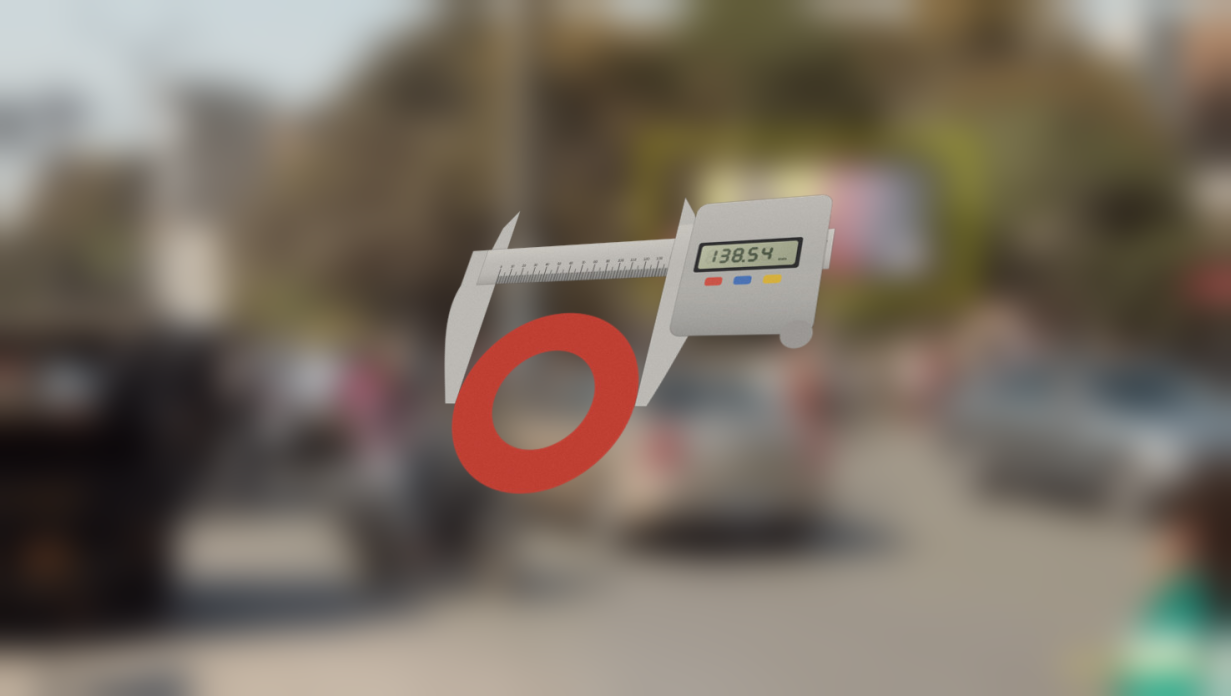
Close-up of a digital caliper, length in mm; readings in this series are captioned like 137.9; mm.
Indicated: 138.54; mm
